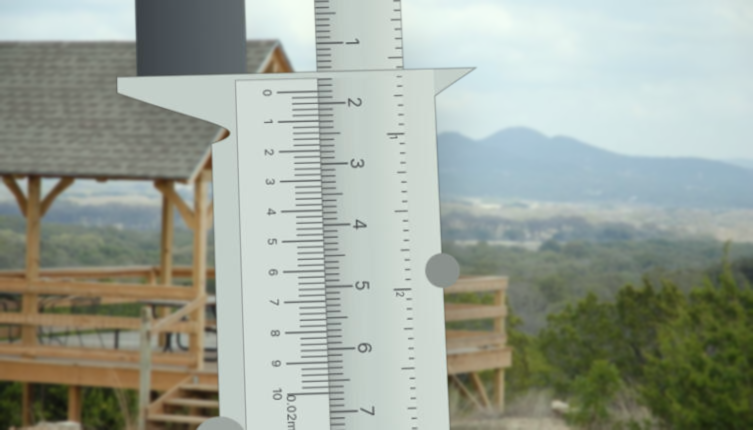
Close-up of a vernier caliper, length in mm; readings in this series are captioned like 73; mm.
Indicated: 18.0; mm
